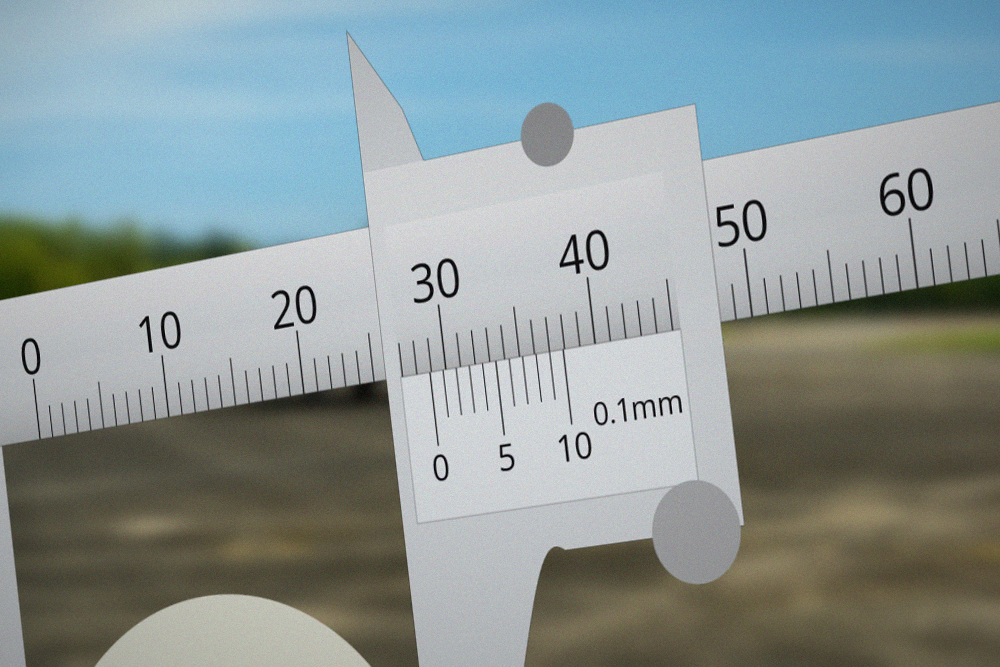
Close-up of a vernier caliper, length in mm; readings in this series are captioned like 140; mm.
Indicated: 28.9; mm
